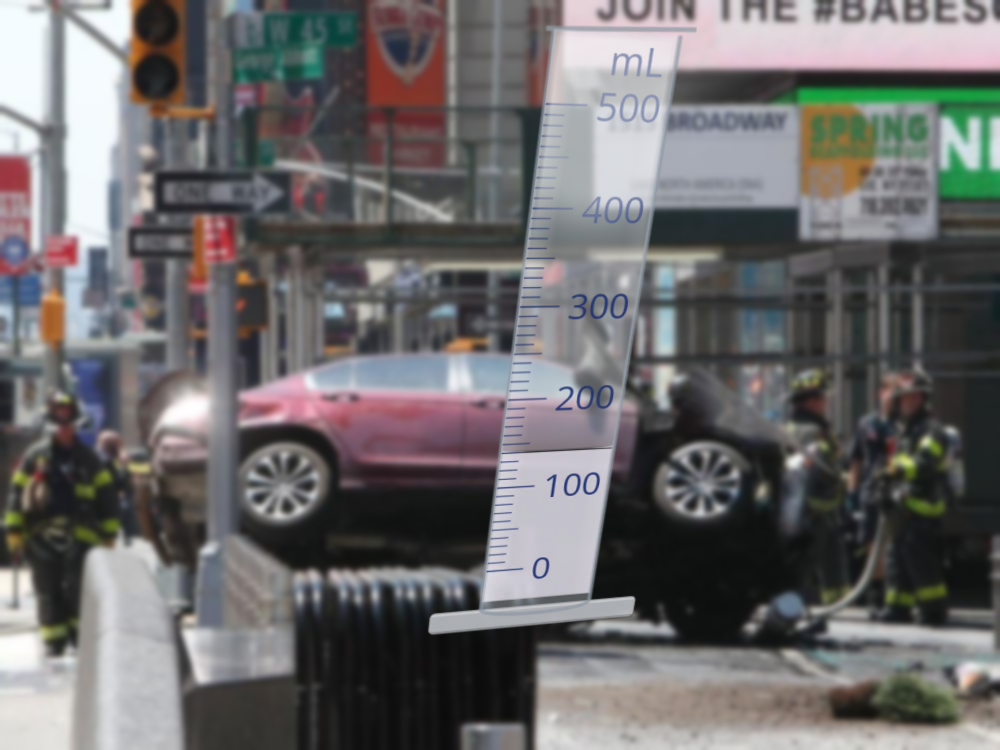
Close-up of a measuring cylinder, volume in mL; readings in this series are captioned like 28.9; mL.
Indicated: 140; mL
